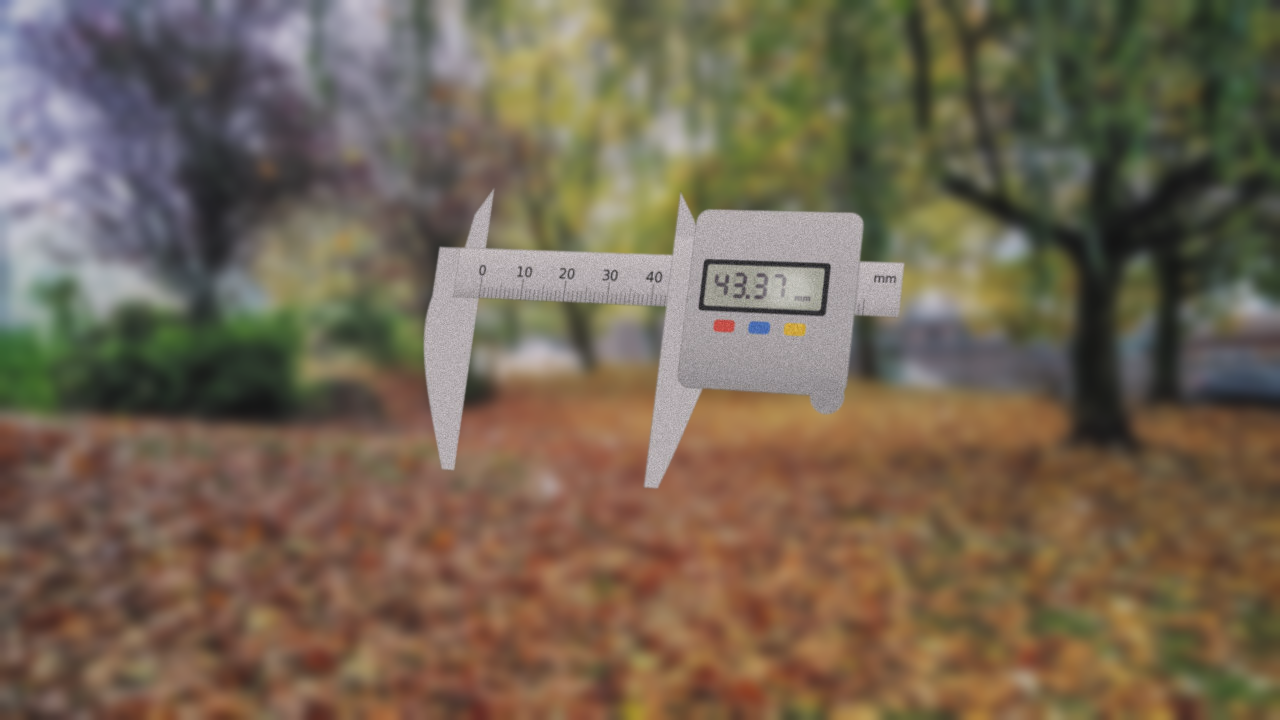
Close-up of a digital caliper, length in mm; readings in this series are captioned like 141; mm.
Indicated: 43.37; mm
